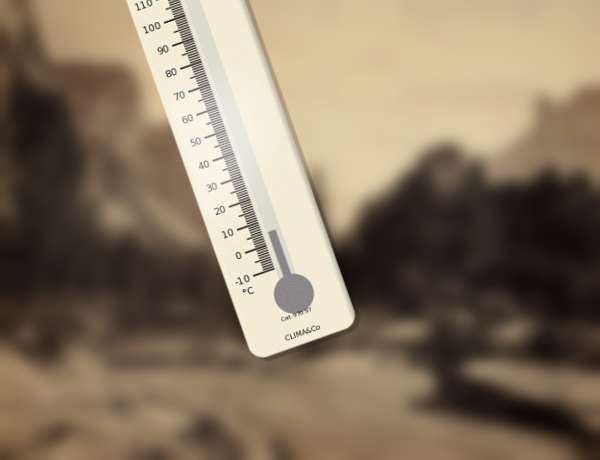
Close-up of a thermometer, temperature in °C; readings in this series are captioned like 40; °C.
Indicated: 5; °C
